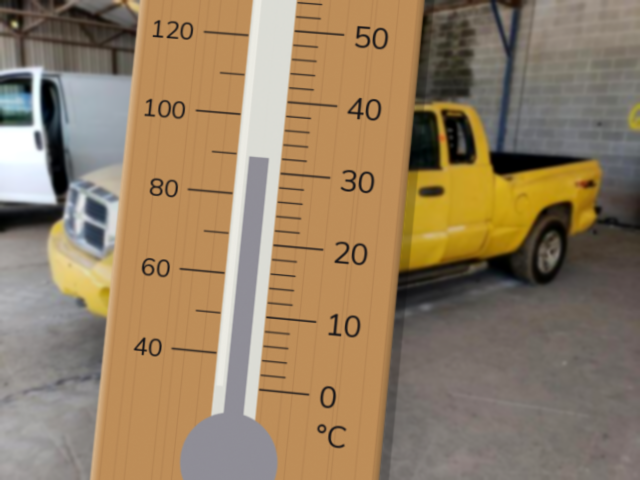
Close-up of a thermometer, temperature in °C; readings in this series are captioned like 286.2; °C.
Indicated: 32; °C
